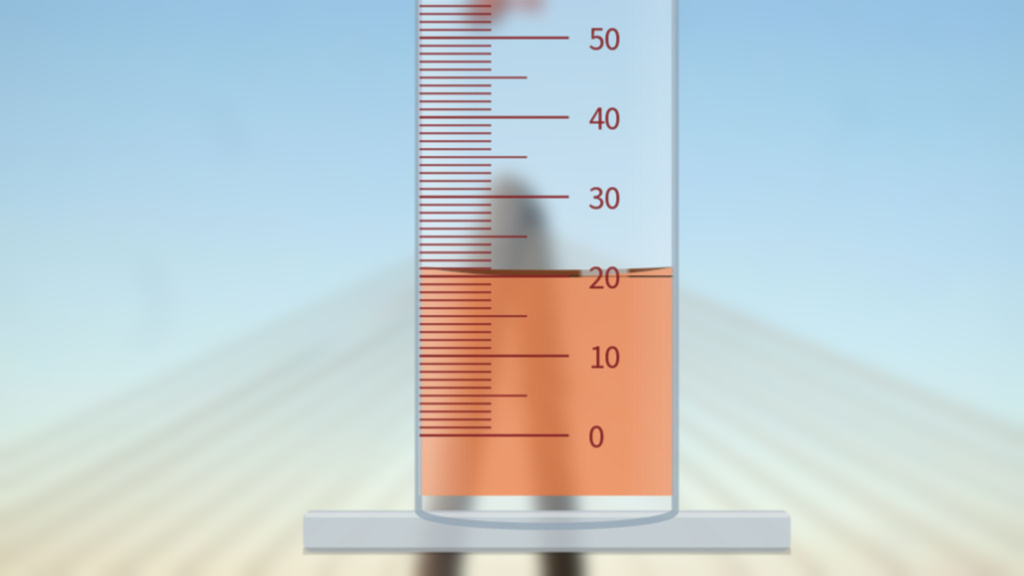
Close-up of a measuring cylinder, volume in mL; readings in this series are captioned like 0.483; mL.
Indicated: 20; mL
